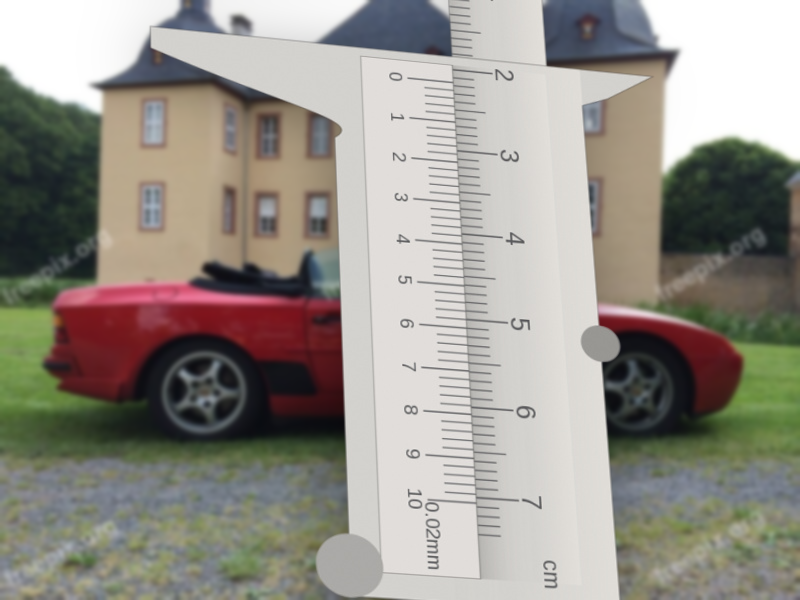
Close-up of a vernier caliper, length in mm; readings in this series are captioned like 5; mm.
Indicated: 21.6; mm
